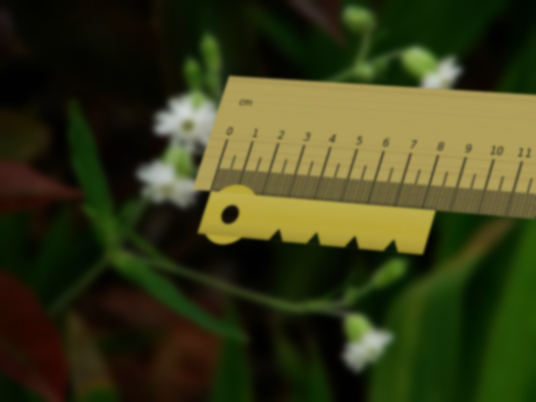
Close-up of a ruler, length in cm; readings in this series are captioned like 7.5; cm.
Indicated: 8.5; cm
